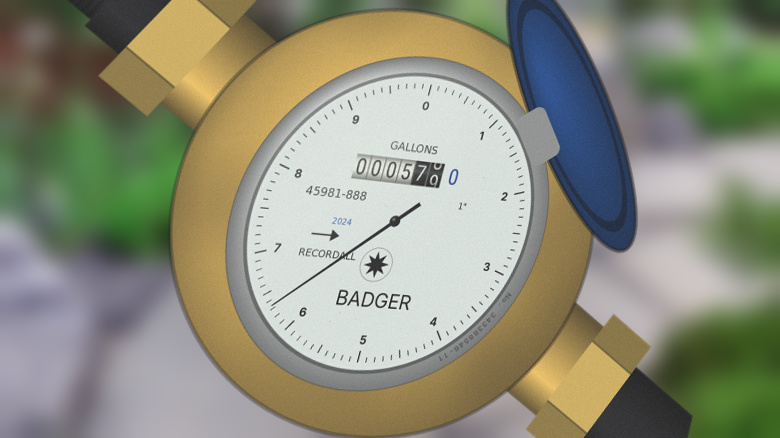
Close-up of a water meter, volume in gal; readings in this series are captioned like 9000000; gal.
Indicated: 5786.3; gal
